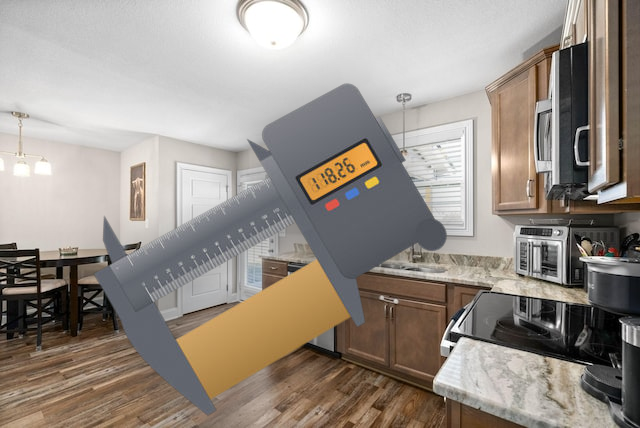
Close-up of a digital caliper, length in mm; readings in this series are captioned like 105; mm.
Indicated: 118.26; mm
